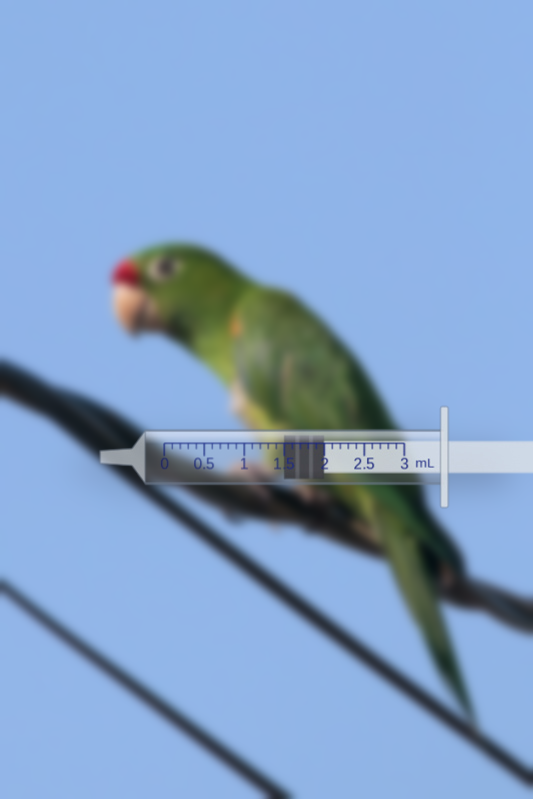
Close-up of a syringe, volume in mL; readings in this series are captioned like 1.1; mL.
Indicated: 1.5; mL
